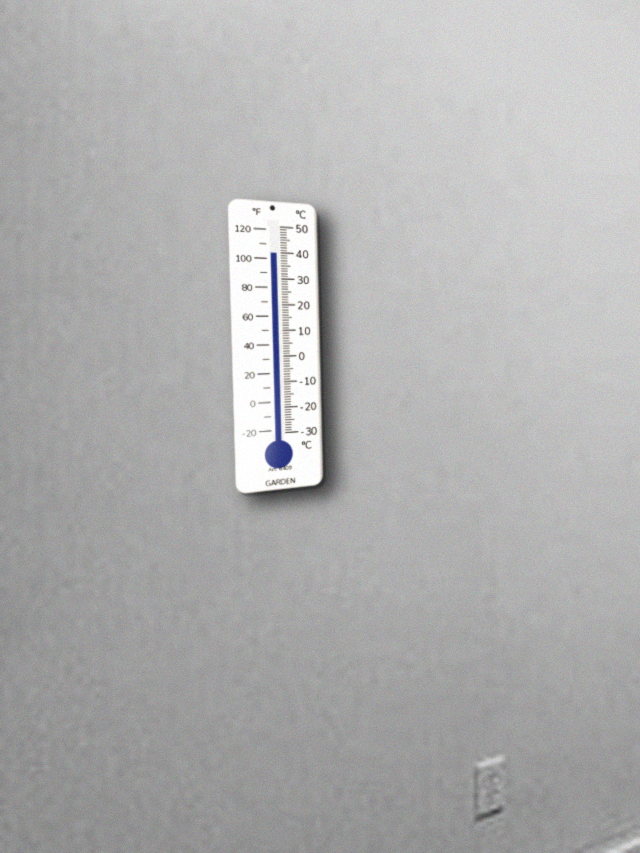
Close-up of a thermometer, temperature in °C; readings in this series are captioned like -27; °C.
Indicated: 40; °C
